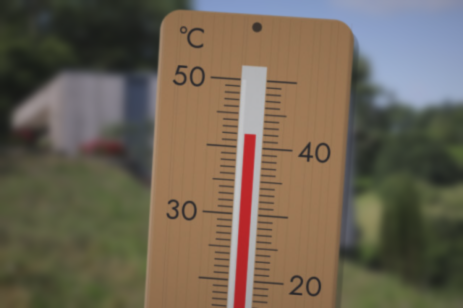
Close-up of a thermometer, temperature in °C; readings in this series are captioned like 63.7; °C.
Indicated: 42; °C
